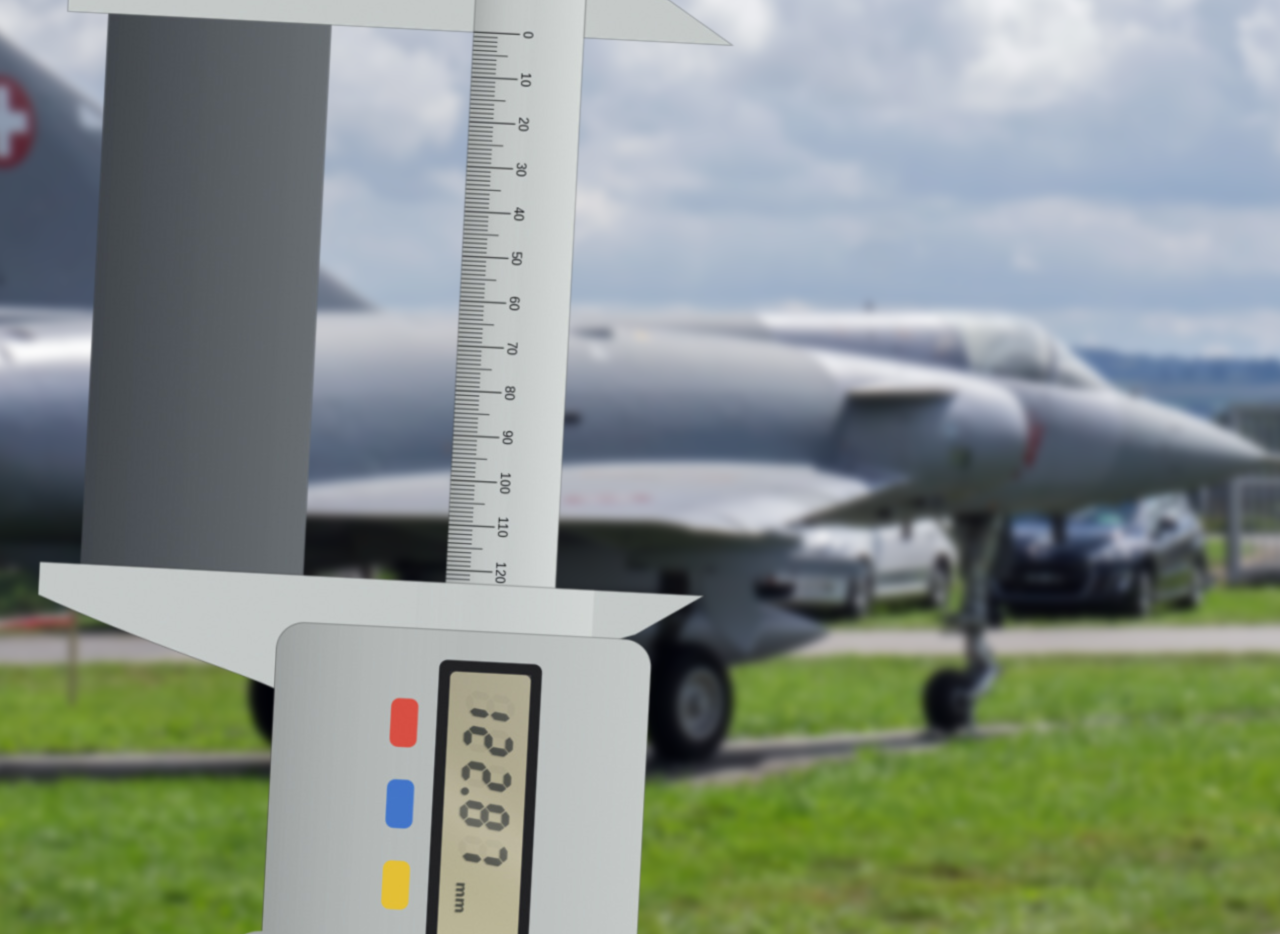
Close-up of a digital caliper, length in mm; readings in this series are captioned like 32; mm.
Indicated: 122.87; mm
